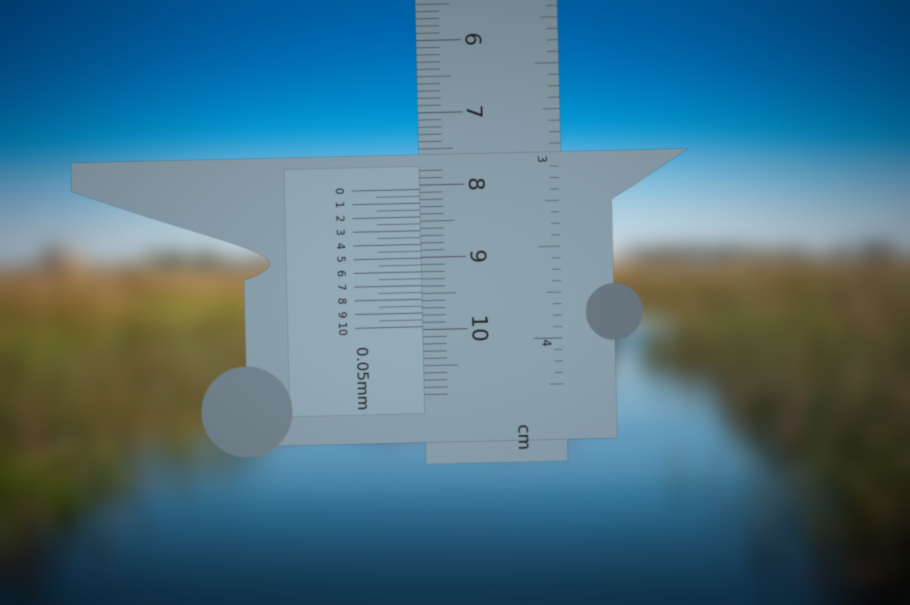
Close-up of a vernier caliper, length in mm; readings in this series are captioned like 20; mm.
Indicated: 80.6; mm
